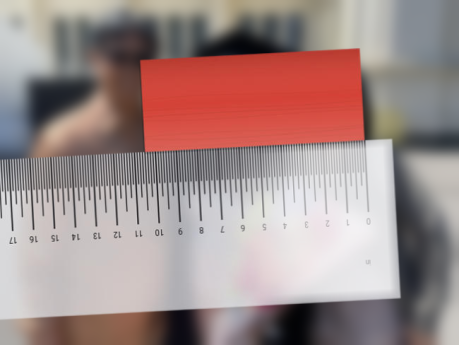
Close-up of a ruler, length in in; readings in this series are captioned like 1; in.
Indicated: 10.5; in
